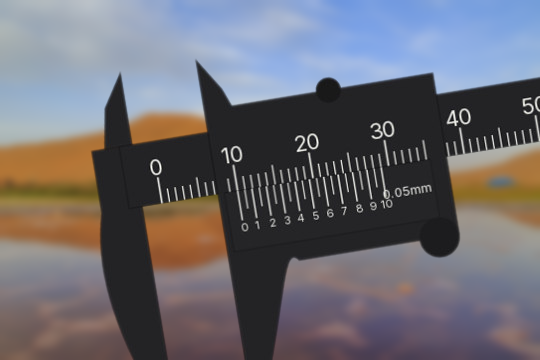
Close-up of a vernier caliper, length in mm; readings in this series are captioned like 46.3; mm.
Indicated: 10.0; mm
